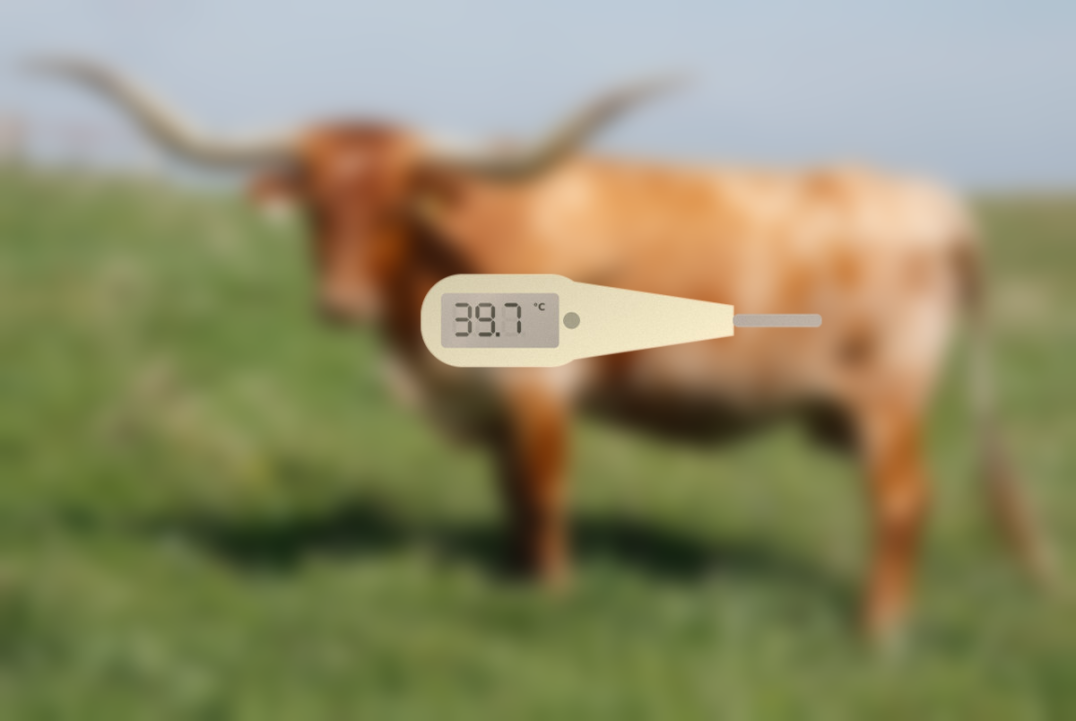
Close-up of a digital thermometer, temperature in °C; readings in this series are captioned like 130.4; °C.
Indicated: 39.7; °C
